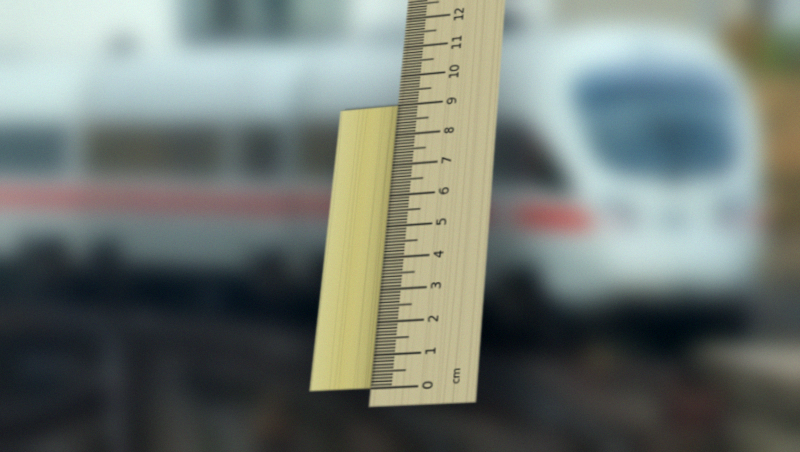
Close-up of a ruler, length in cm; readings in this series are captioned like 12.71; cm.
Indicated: 9; cm
